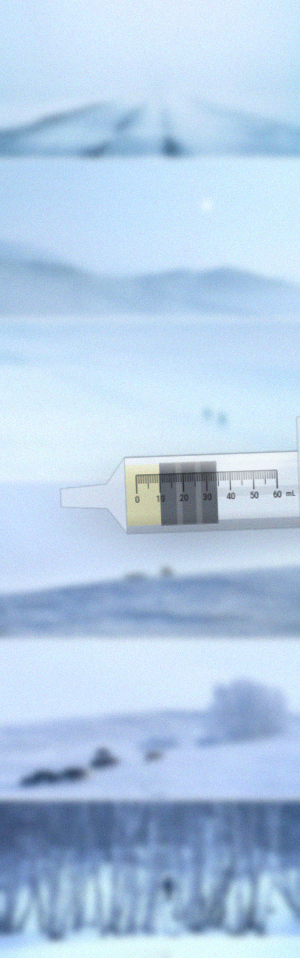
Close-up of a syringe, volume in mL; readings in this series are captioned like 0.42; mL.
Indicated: 10; mL
